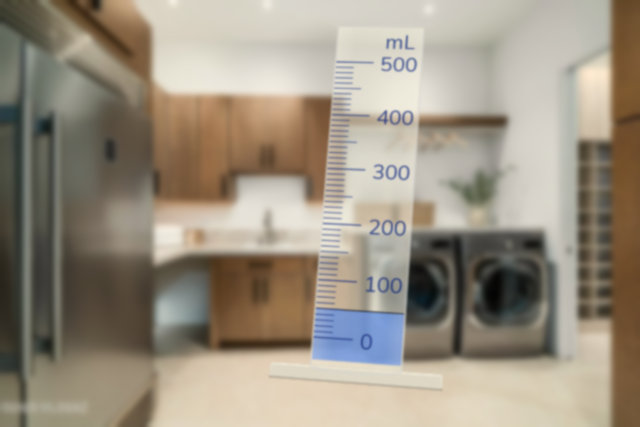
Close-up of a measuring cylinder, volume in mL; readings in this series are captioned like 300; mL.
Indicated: 50; mL
